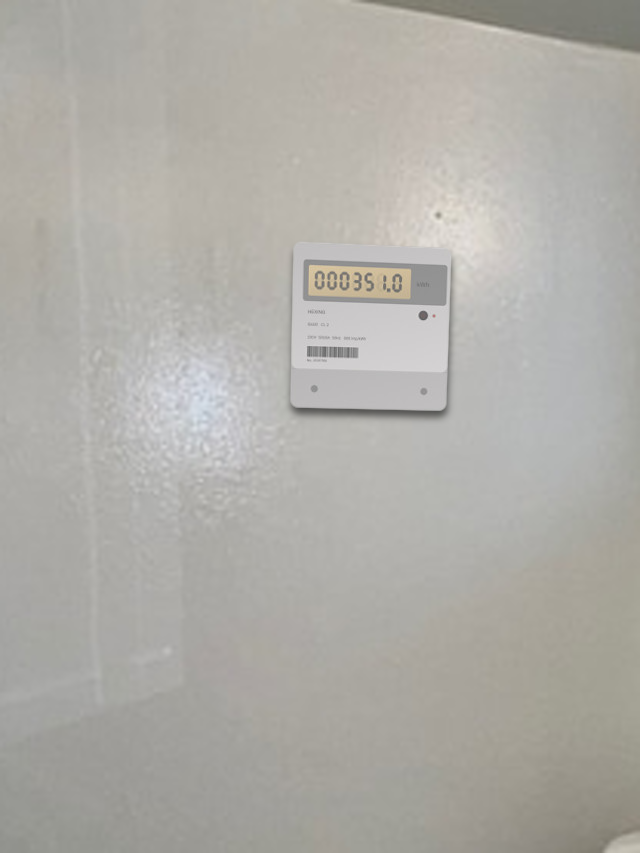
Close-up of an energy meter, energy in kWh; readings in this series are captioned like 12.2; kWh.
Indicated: 351.0; kWh
